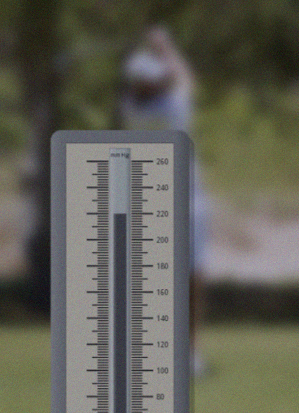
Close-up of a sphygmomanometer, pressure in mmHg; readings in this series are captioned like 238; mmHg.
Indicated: 220; mmHg
